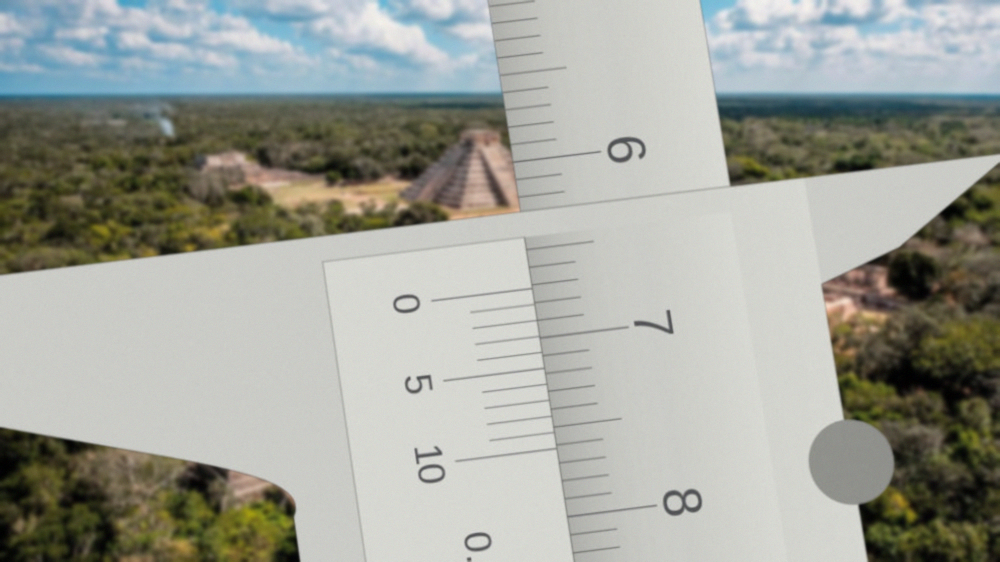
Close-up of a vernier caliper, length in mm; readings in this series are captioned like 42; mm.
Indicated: 67.2; mm
